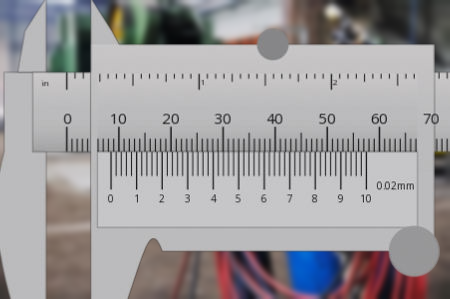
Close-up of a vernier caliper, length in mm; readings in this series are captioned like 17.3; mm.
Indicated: 8.5; mm
